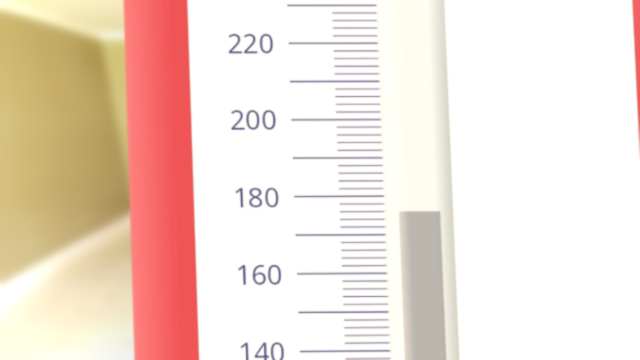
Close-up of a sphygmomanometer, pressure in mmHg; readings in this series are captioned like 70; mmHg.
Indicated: 176; mmHg
